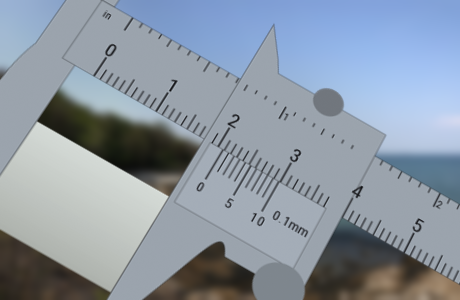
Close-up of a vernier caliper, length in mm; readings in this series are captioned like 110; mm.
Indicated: 20.8; mm
